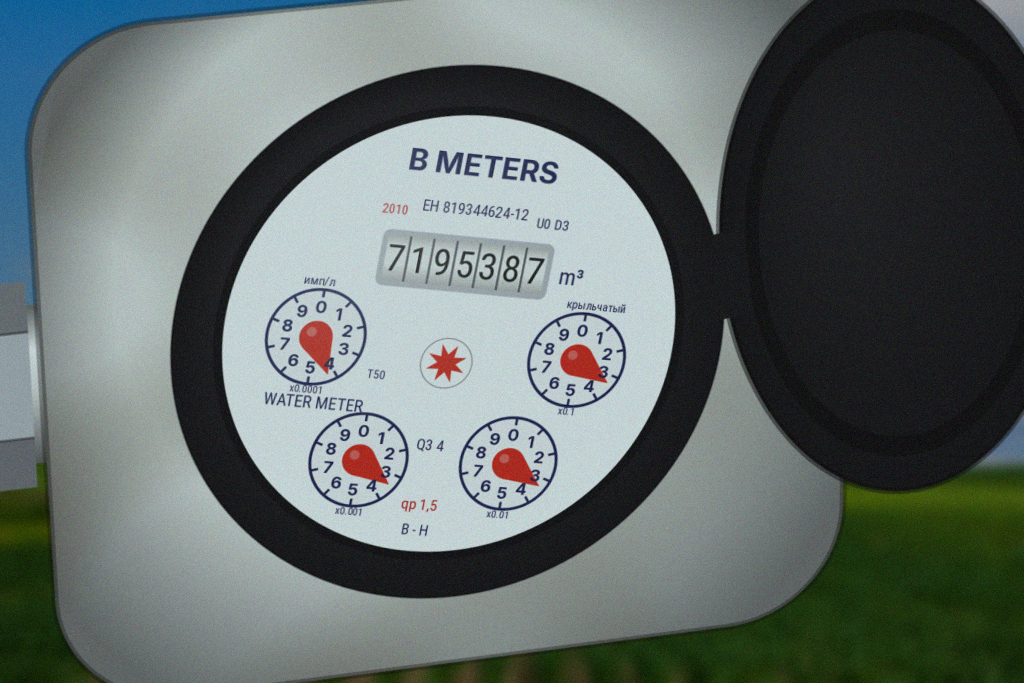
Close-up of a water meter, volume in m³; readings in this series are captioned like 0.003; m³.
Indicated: 7195387.3334; m³
